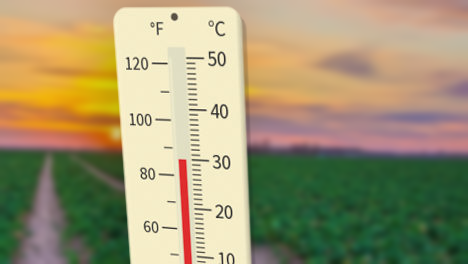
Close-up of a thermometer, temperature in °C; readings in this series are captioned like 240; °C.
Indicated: 30; °C
